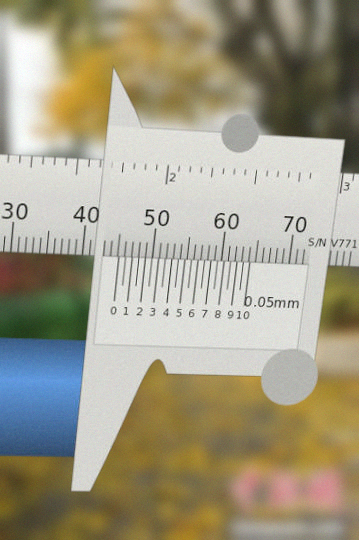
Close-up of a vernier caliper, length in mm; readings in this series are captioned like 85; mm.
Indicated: 45.2; mm
